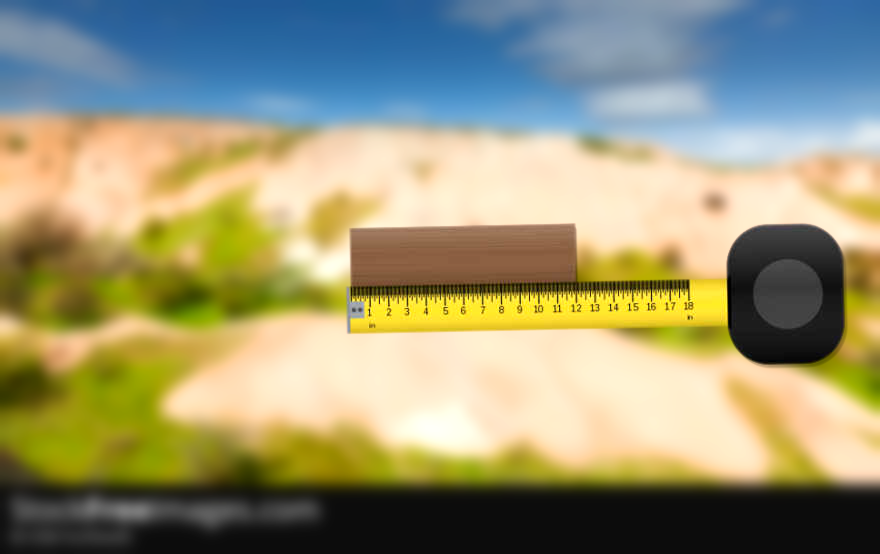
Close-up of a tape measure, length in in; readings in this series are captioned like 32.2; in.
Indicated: 12; in
